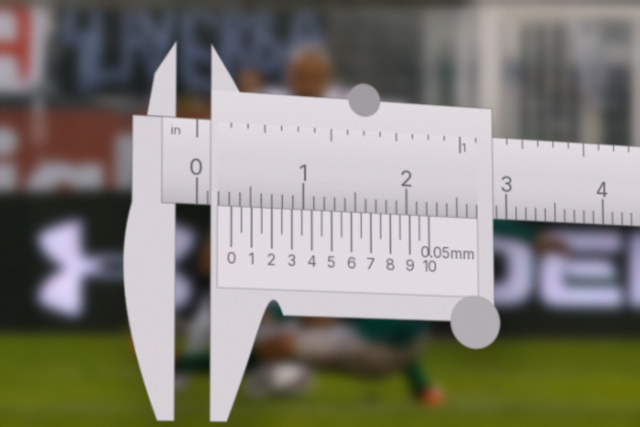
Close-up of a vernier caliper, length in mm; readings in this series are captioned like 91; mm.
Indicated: 3.2; mm
